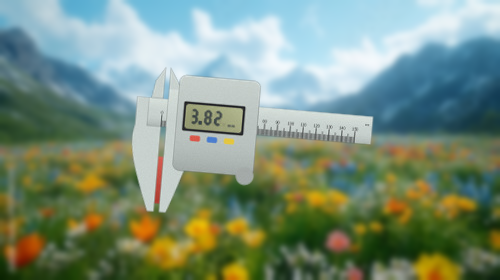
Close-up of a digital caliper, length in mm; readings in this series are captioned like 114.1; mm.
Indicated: 3.82; mm
